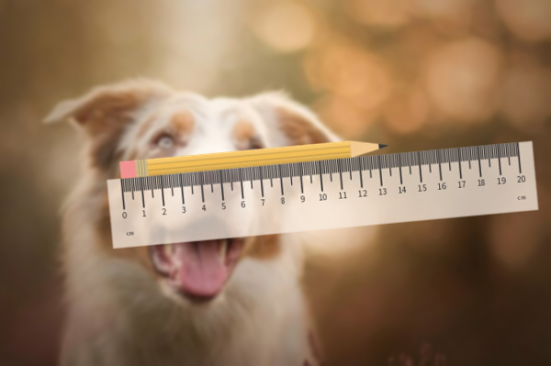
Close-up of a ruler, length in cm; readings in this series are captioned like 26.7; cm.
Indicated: 13.5; cm
